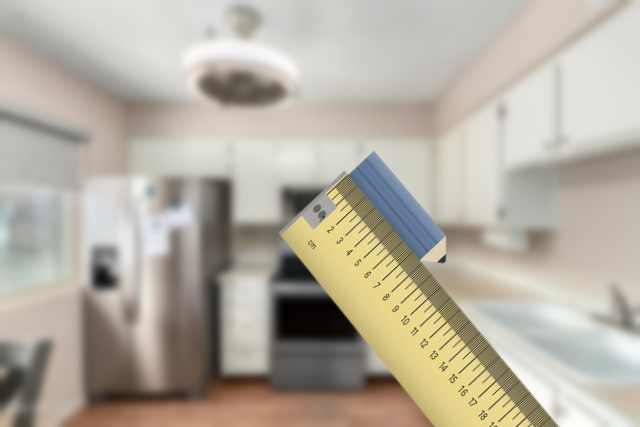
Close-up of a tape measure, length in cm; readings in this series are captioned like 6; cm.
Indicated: 9; cm
